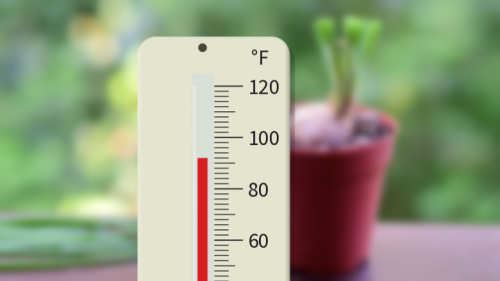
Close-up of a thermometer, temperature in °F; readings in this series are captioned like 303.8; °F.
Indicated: 92; °F
